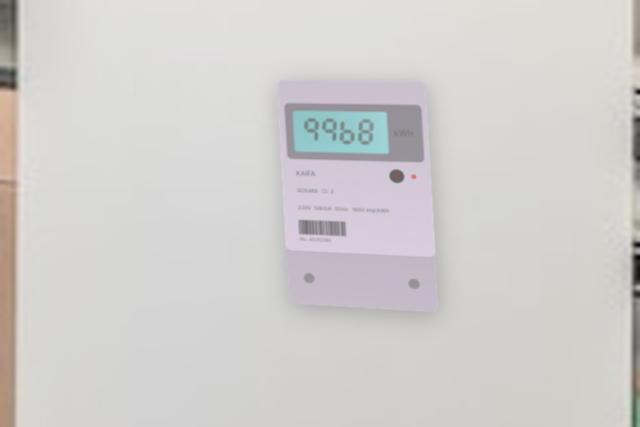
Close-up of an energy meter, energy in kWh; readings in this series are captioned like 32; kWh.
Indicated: 9968; kWh
